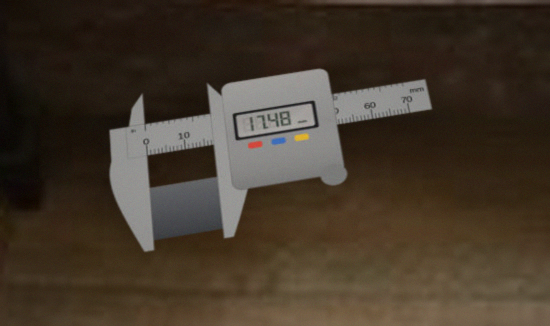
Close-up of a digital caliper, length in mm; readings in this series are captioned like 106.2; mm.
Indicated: 17.48; mm
